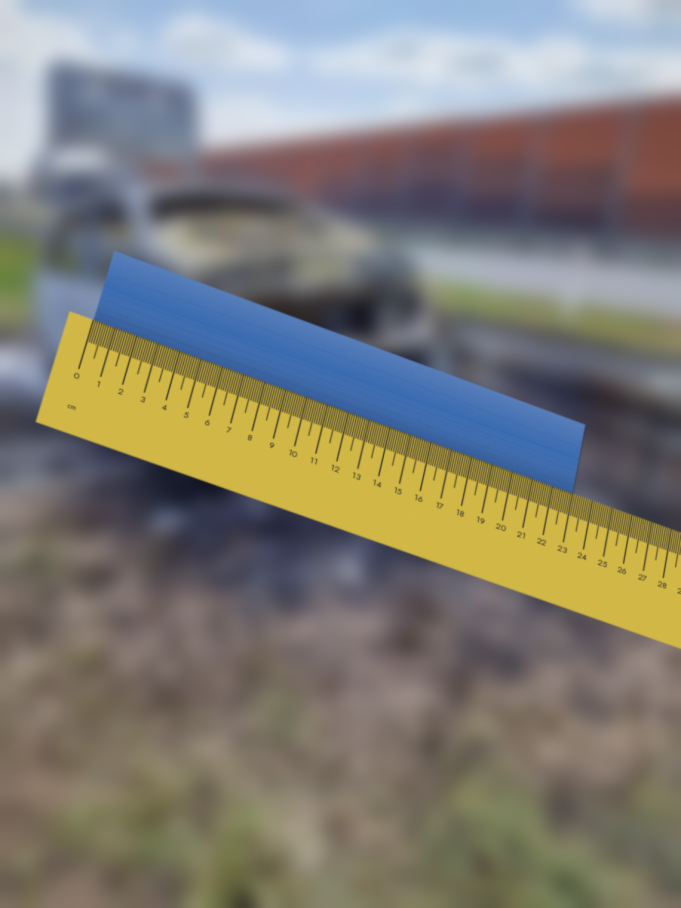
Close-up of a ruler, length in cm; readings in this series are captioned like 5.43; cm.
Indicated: 23; cm
